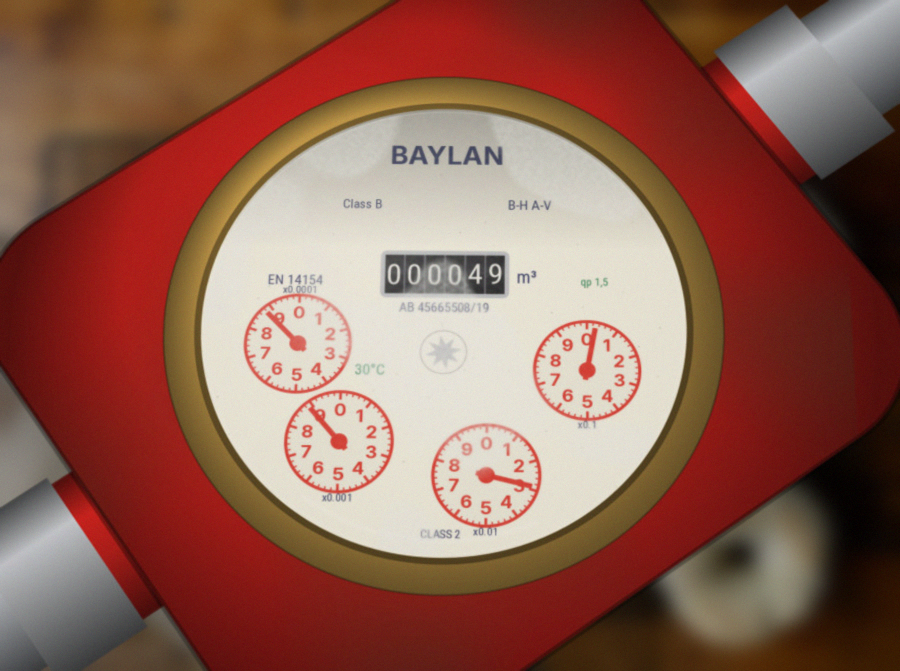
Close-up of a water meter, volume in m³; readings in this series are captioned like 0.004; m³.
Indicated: 49.0288; m³
